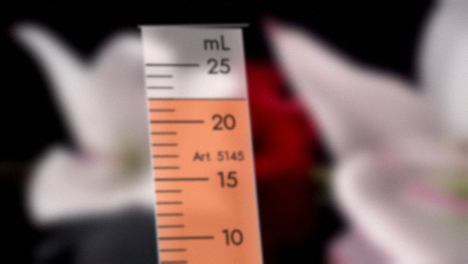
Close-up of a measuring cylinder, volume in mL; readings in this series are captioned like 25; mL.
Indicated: 22; mL
